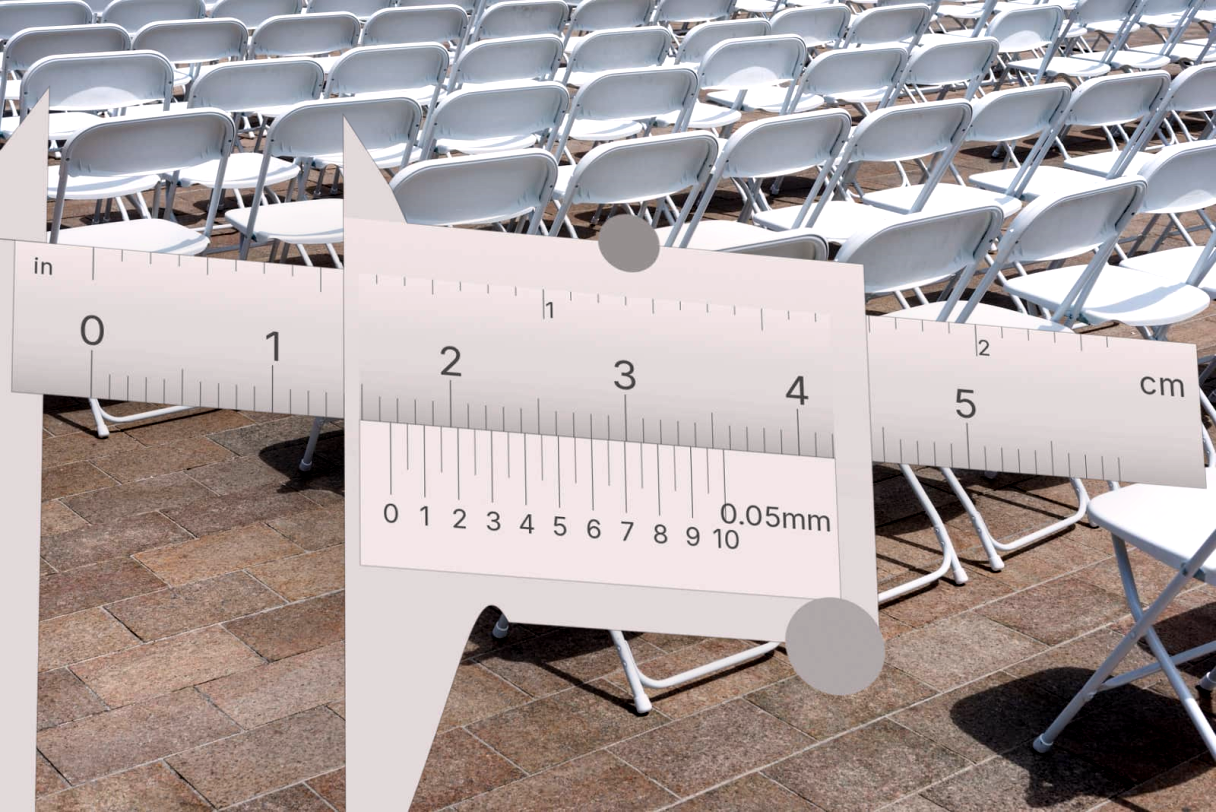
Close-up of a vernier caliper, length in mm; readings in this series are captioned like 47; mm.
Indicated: 16.6; mm
